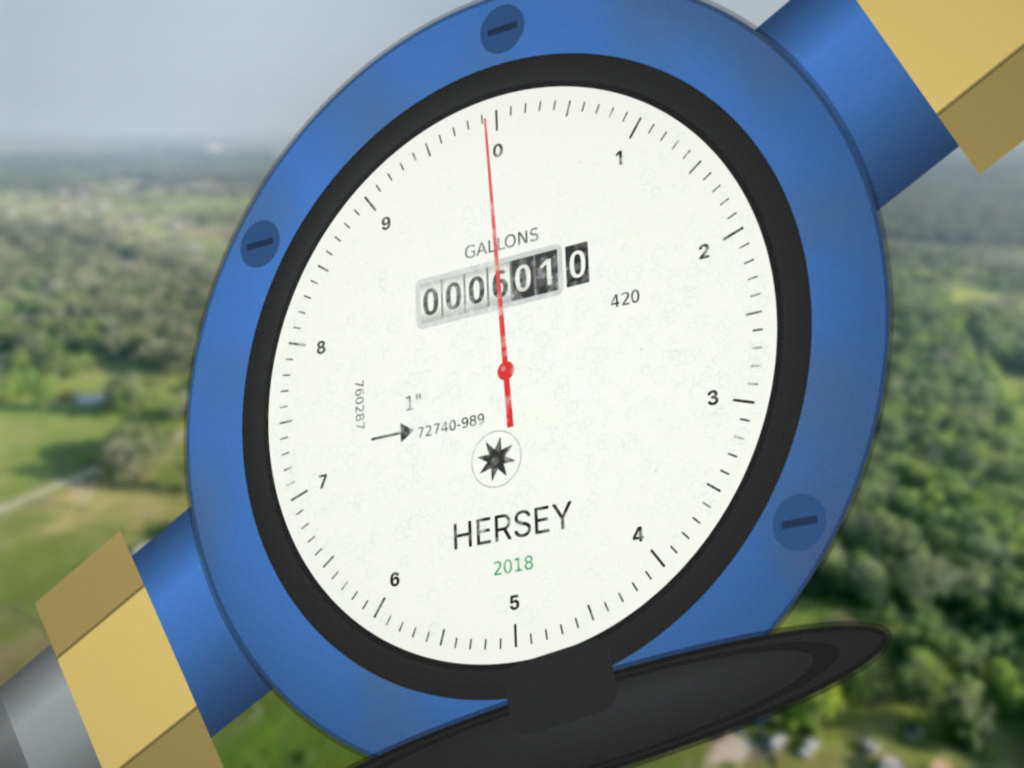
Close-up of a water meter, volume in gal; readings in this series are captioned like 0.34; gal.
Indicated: 6009.9; gal
